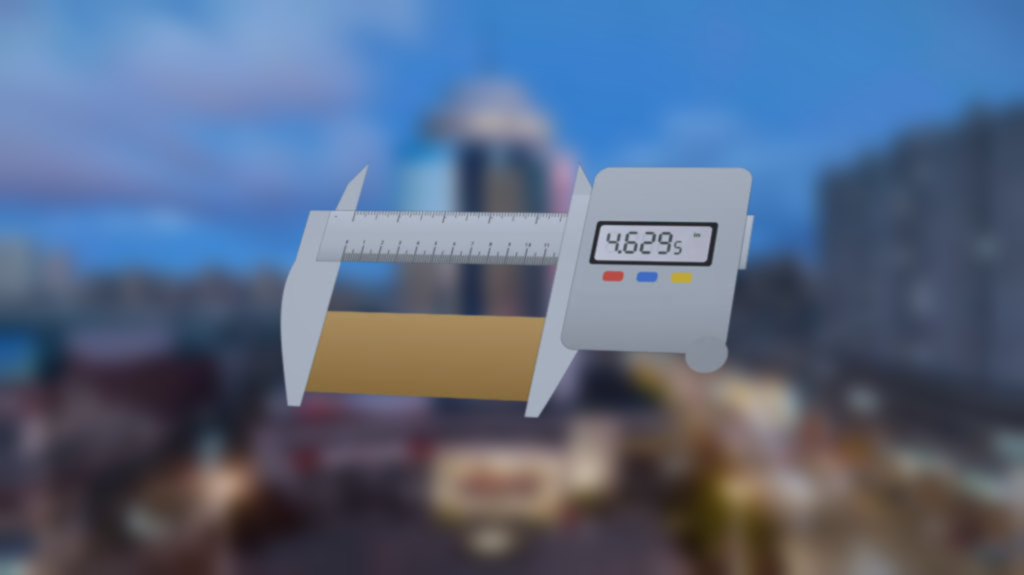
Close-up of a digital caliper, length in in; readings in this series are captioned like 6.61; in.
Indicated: 4.6295; in
